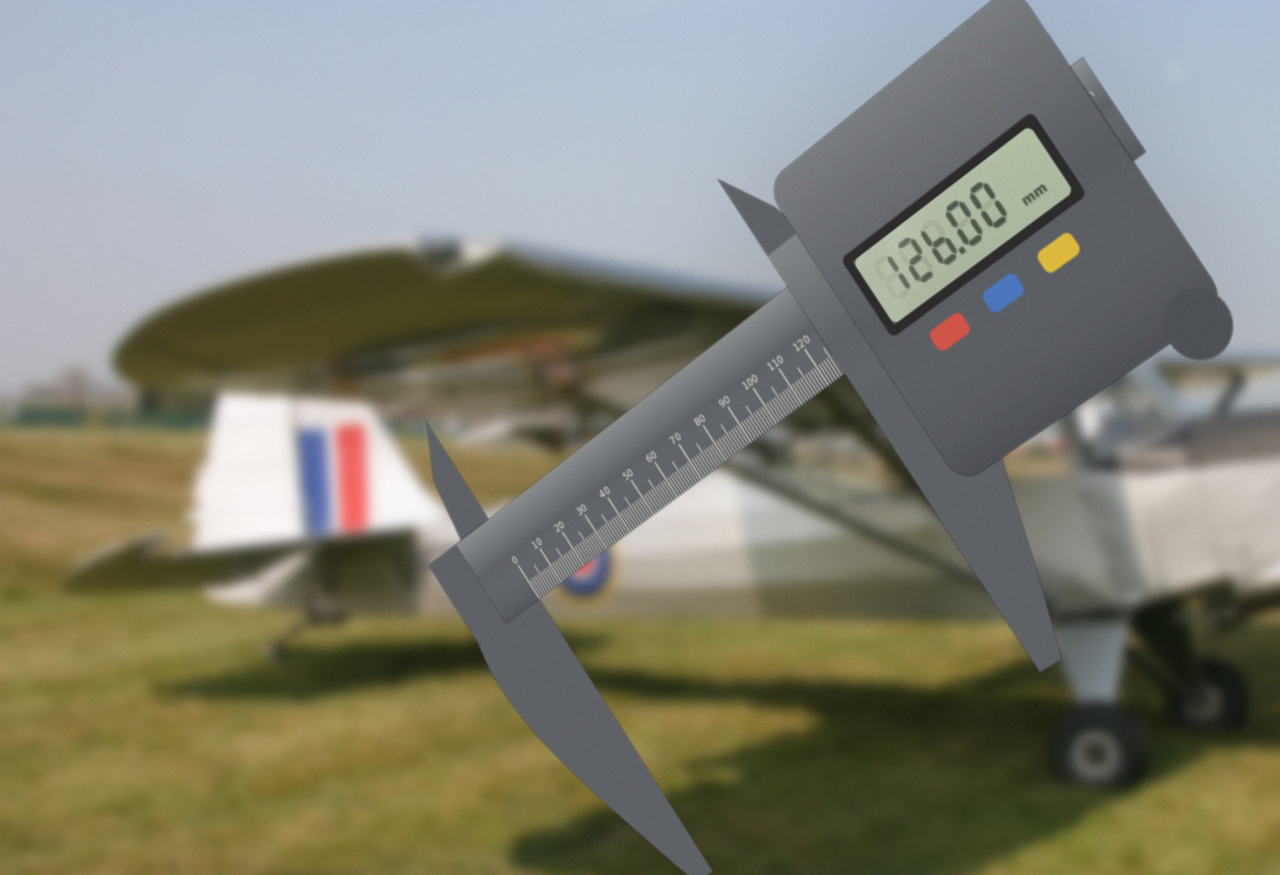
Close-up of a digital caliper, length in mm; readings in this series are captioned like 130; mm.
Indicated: 126.00; mm
